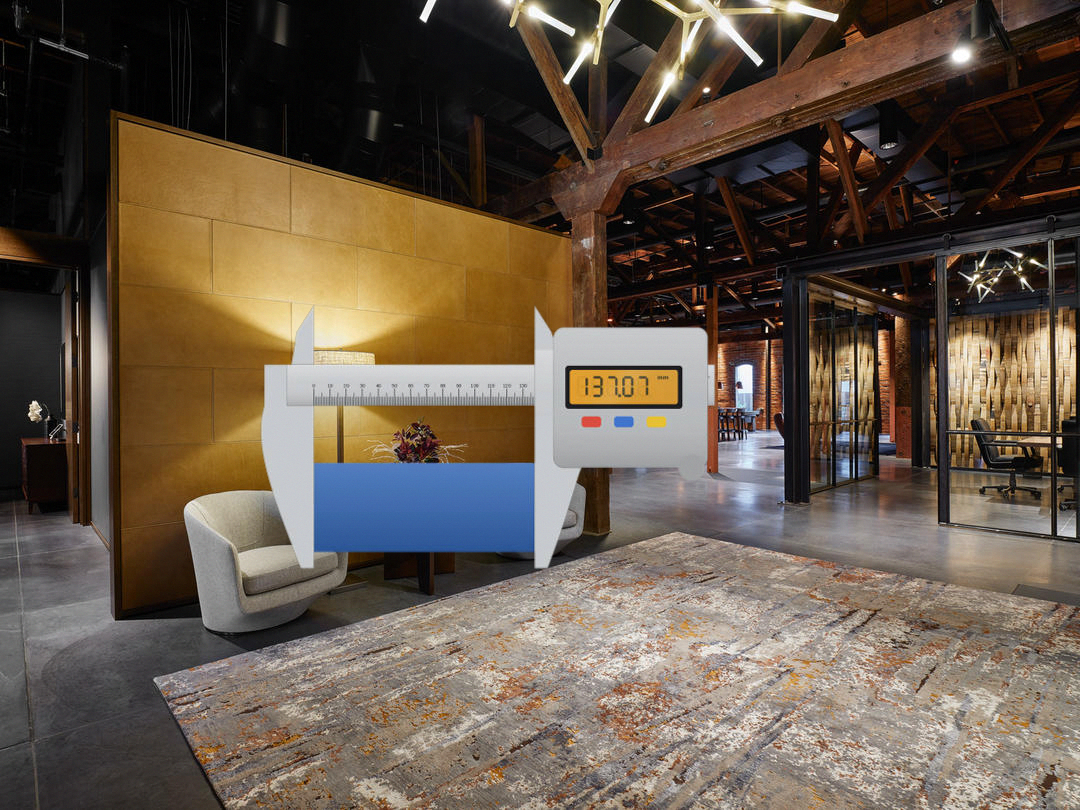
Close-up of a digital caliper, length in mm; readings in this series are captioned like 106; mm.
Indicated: 137.07; mm
